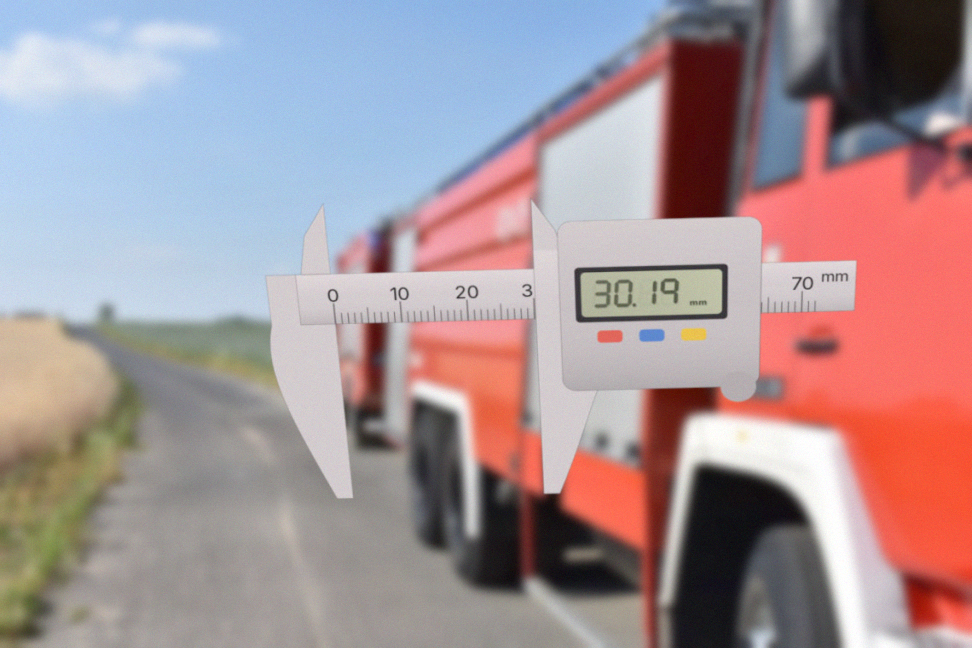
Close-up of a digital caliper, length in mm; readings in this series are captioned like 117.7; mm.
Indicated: 30.19; mm
